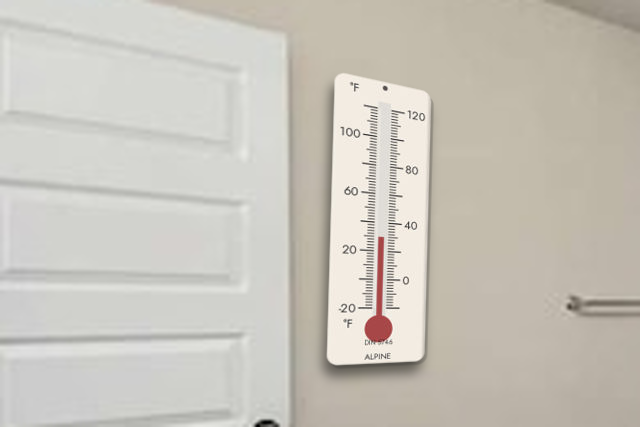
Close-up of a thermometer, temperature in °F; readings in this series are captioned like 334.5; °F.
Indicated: 30; °F
